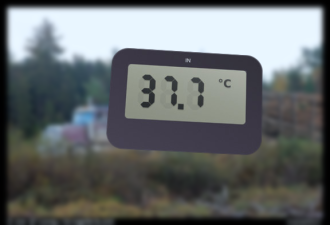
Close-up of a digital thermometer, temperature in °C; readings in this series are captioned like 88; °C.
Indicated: 37.7; °C
